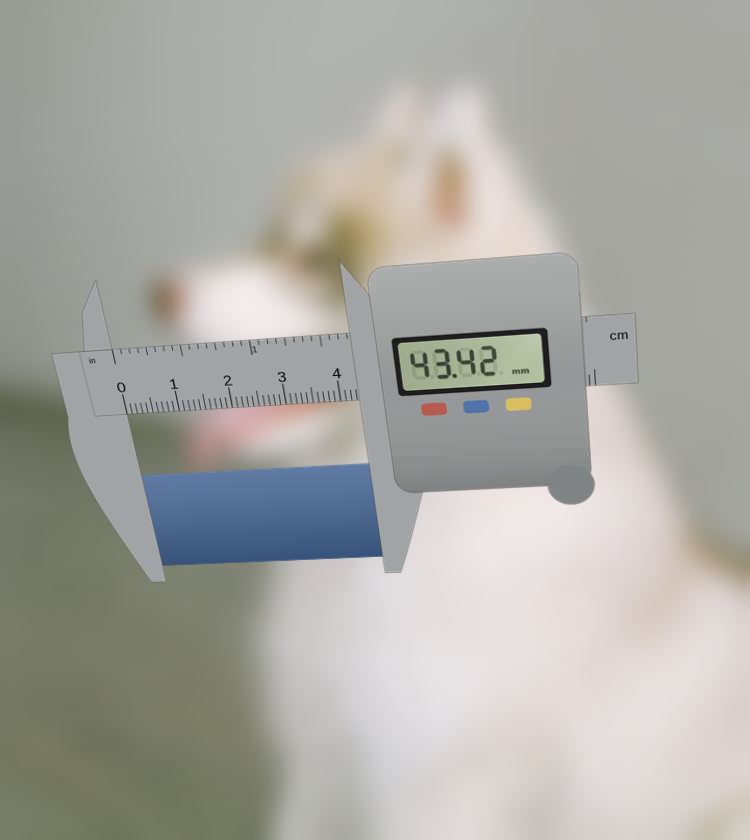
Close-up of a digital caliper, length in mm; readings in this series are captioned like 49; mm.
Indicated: 43.42; mm
